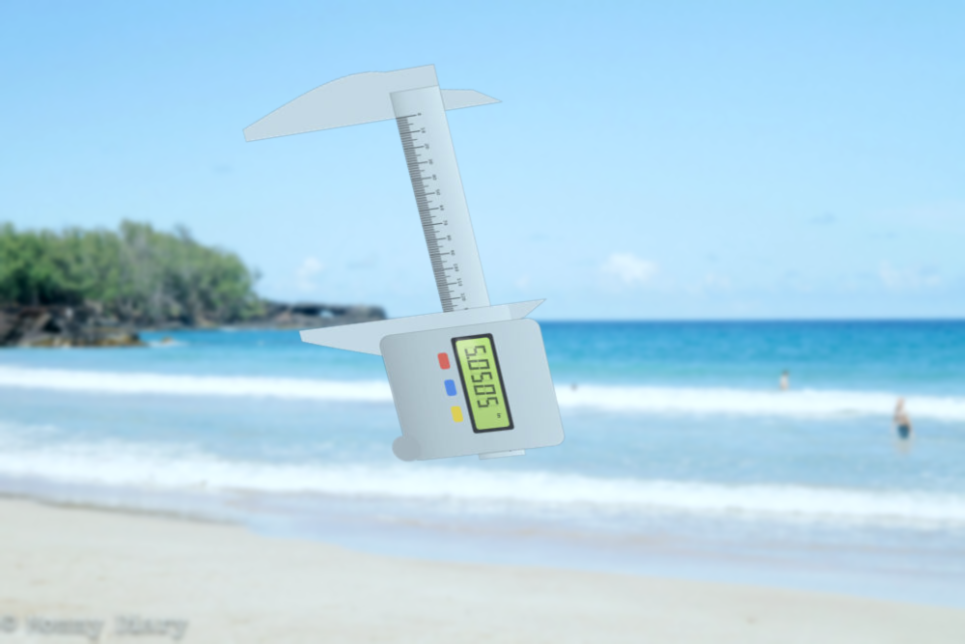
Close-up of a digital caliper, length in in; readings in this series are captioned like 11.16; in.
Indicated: 5.0505; in
